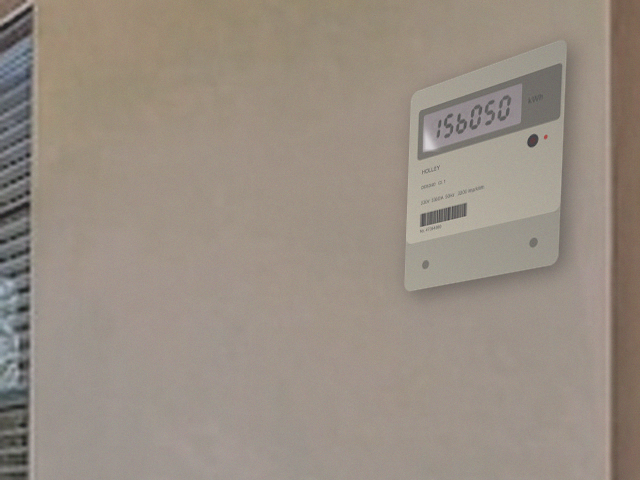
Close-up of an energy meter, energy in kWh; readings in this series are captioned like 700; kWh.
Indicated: 156050; kWh
